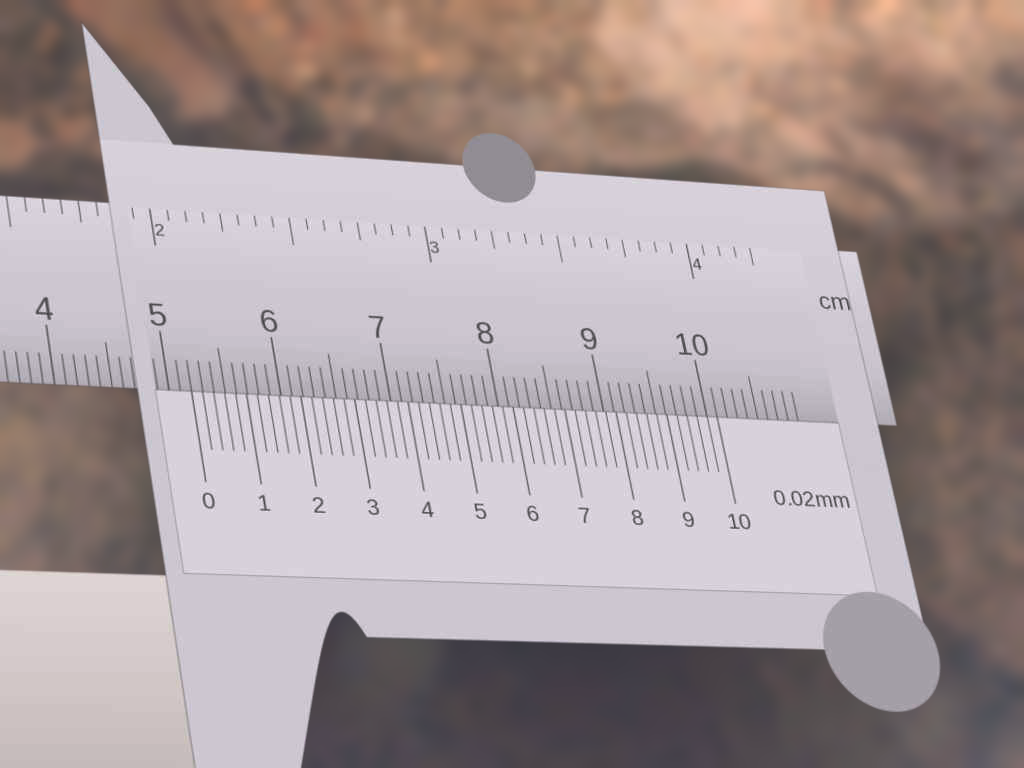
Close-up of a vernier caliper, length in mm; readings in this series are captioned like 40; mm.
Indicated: 52.0; mm
